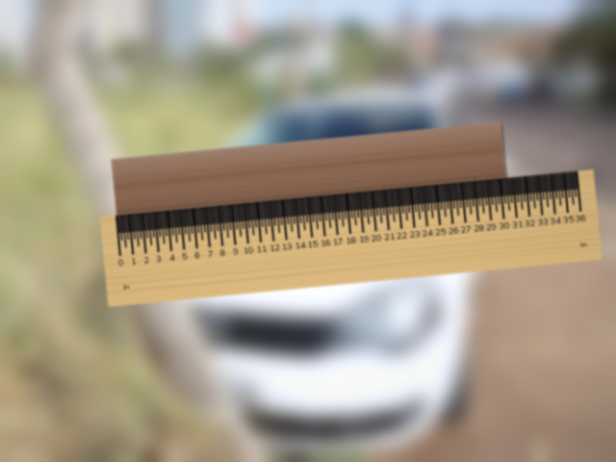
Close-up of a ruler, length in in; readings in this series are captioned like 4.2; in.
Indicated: 30.5; in
